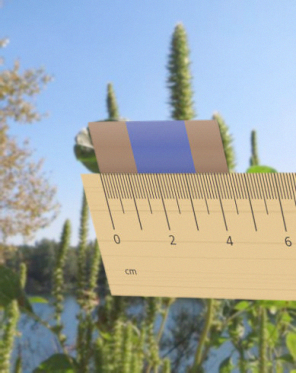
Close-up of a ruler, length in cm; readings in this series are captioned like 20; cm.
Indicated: 4.5; cm
